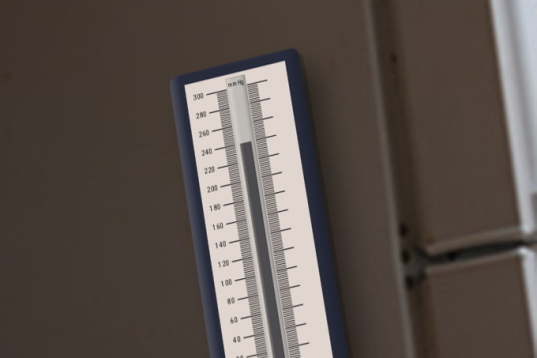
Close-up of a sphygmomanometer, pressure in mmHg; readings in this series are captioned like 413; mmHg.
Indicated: 240; mmHg
